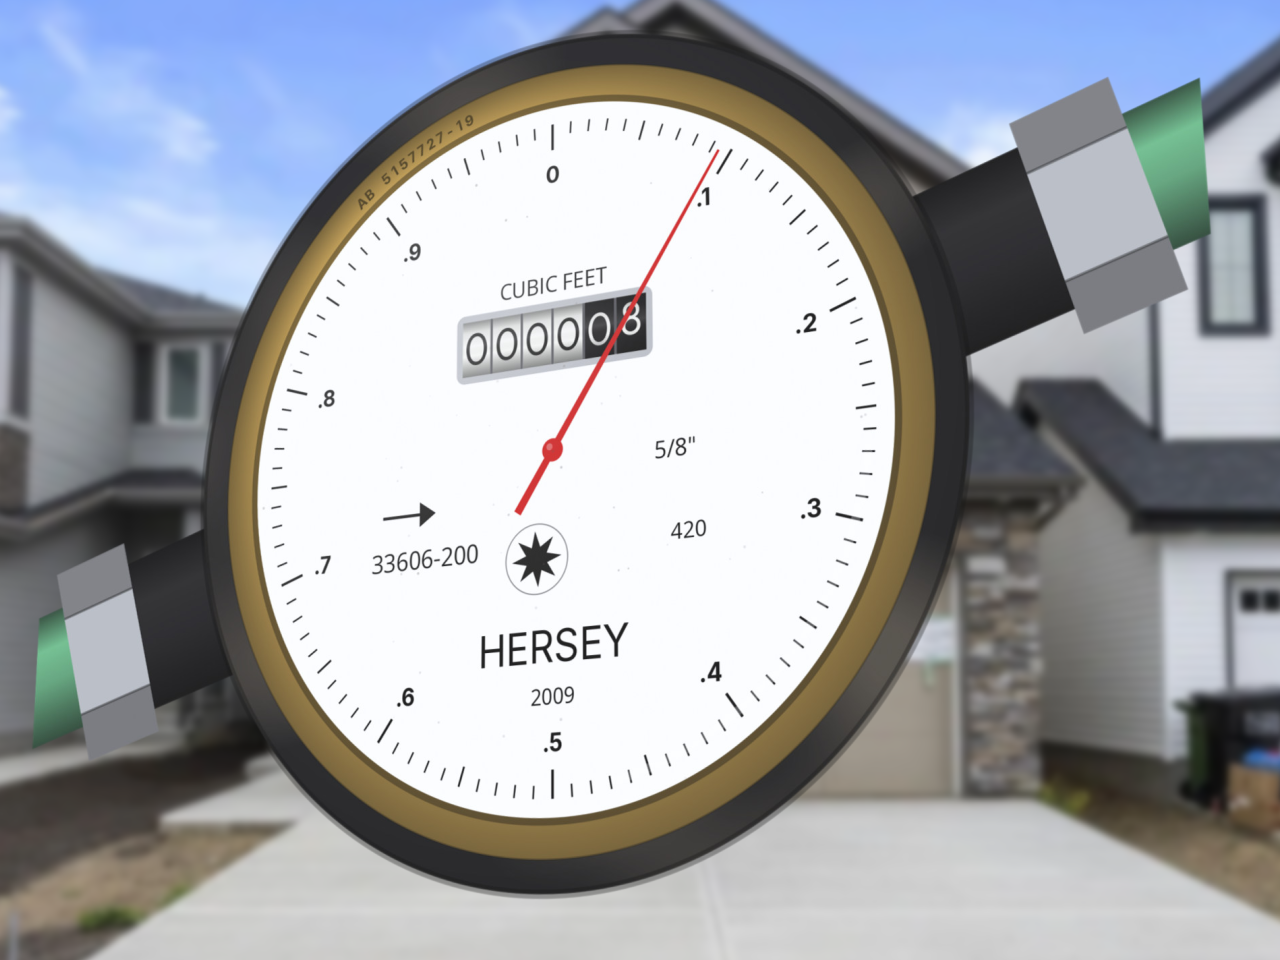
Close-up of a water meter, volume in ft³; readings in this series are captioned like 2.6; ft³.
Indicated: 8.09; ft³
